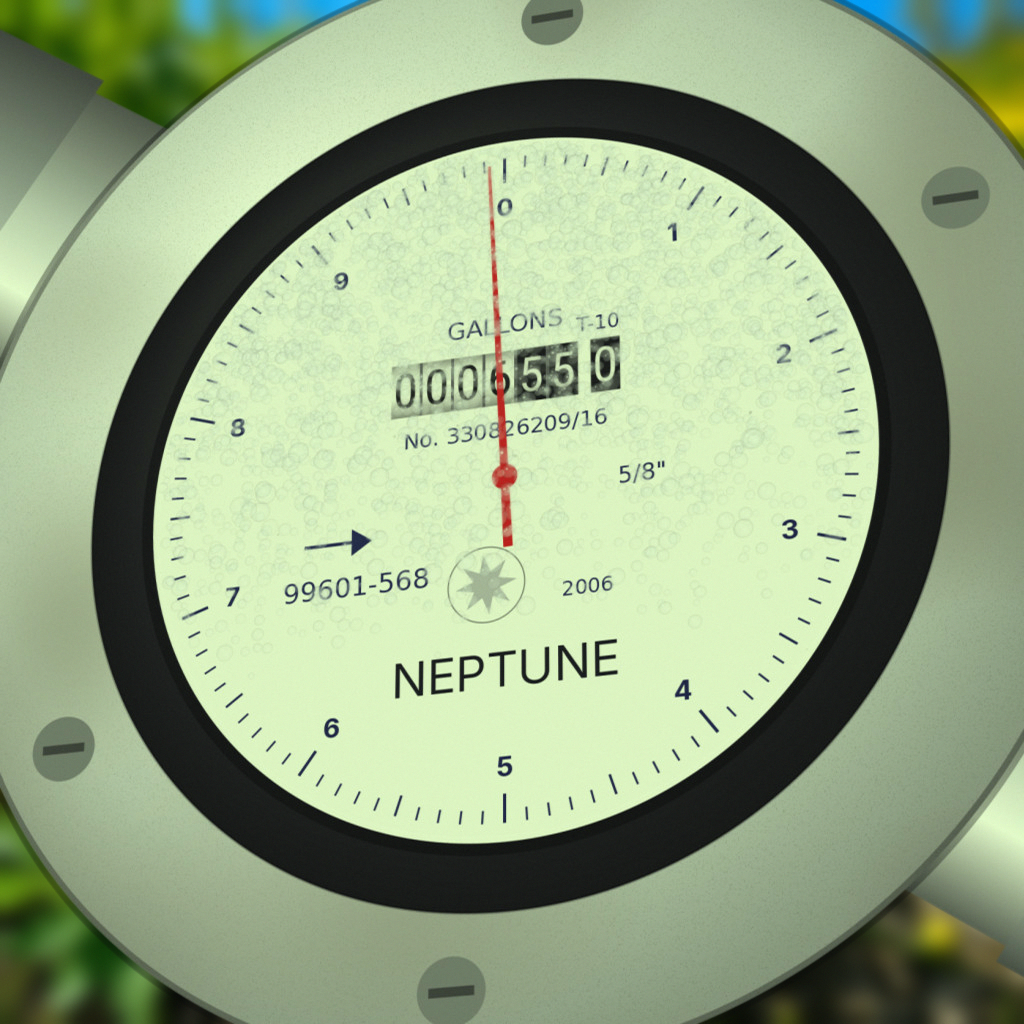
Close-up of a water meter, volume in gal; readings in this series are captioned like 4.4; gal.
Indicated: 6549.9; gal
